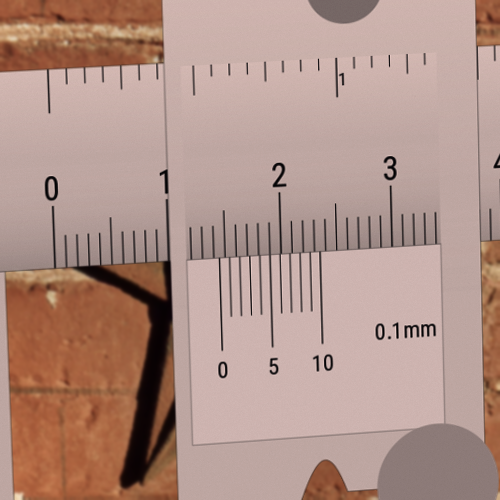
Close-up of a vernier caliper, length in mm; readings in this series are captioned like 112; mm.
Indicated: 14.5; mm
